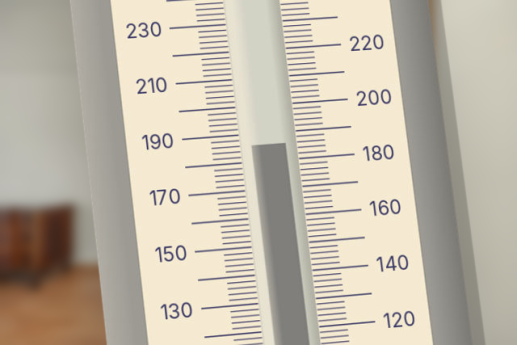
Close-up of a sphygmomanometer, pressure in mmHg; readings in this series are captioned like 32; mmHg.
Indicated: 186; mmHg
